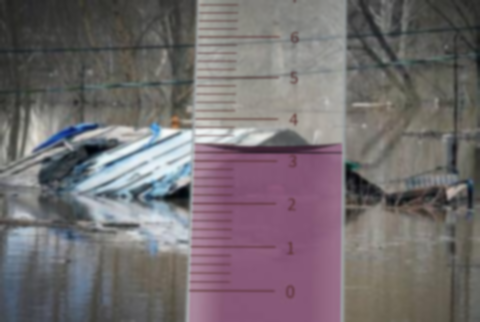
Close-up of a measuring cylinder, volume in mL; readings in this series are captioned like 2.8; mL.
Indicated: 3.2; mL
